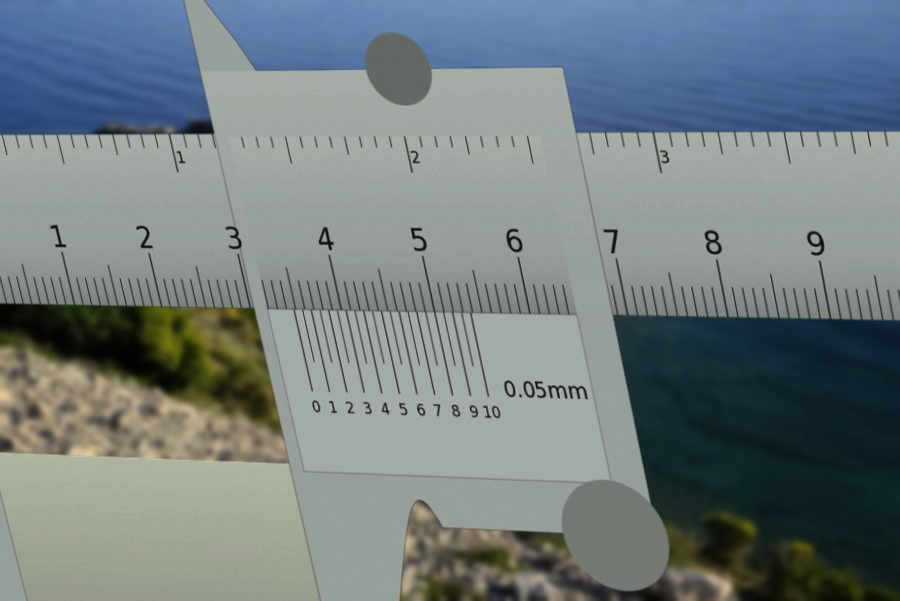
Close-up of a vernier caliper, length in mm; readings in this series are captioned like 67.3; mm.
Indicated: 34.8; mm
